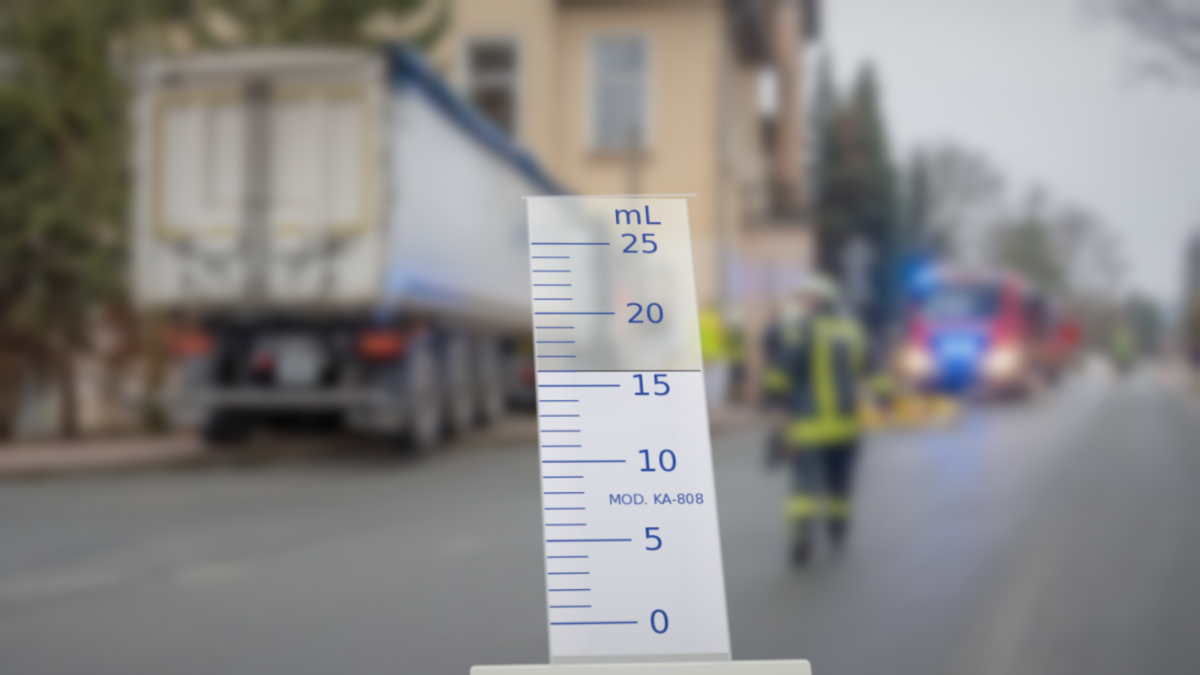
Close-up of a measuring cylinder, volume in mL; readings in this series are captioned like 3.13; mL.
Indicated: 16; mL
